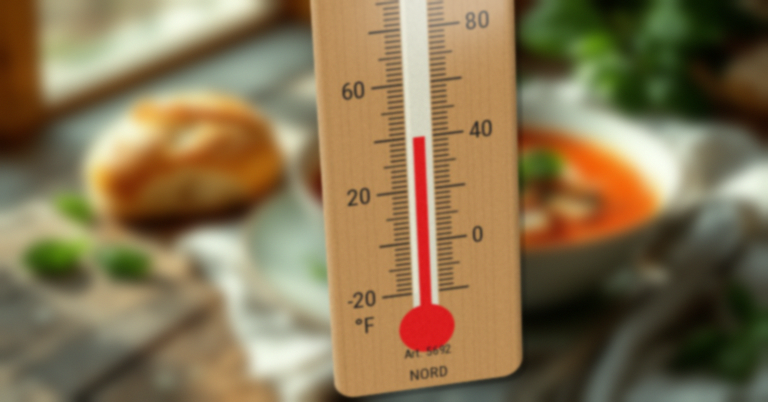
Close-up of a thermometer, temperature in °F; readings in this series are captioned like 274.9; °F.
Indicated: 40; °F
